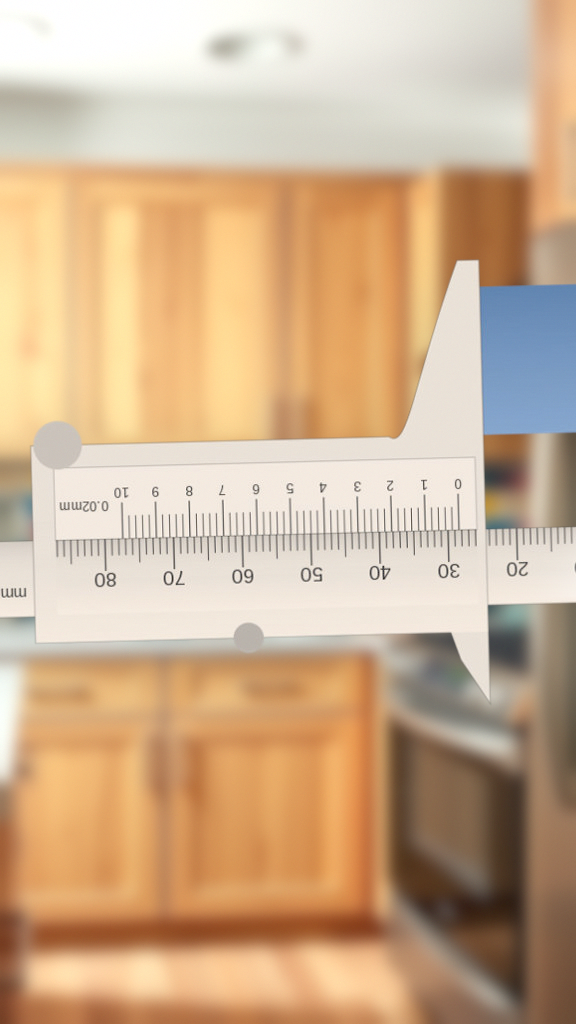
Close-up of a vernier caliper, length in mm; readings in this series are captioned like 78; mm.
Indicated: 28.4; mm
